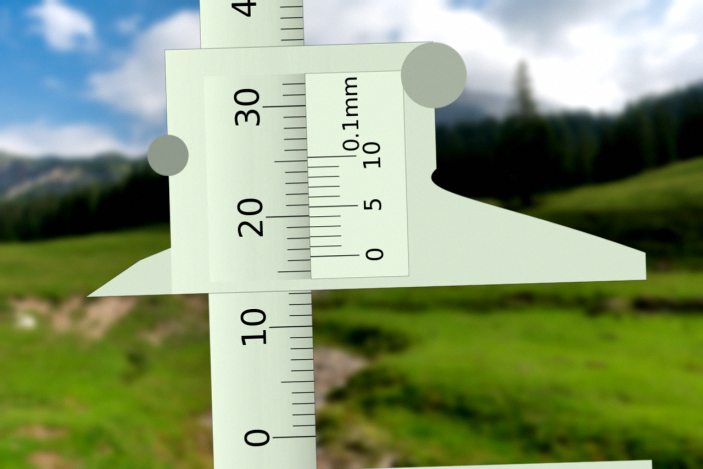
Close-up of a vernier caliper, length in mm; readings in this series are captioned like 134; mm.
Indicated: 16.3; mm
